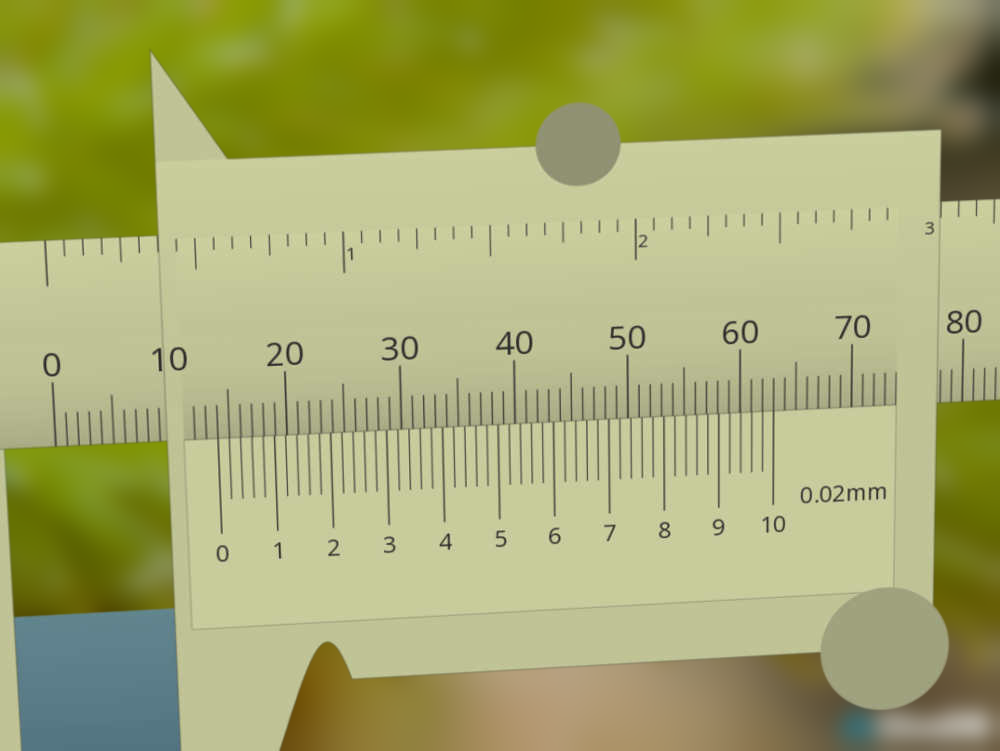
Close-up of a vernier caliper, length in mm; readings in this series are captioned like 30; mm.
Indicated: 14.0; mm
